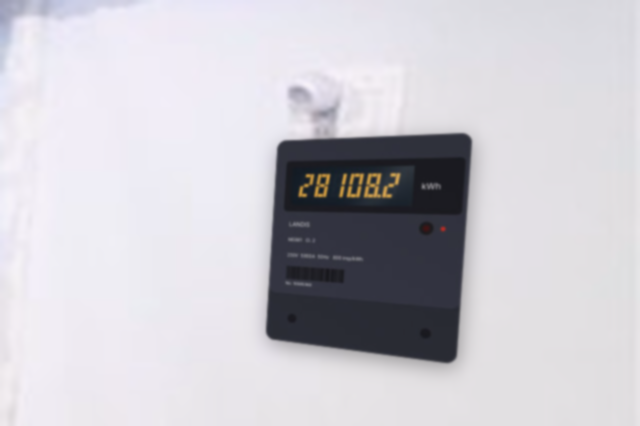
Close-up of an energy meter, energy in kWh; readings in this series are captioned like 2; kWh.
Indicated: 28108.2; kWh
